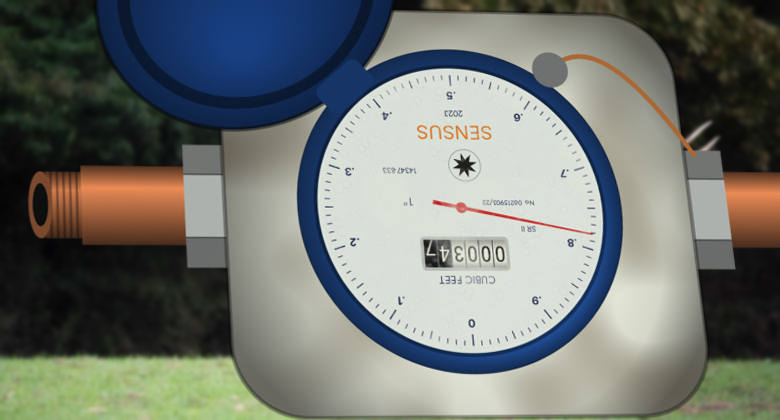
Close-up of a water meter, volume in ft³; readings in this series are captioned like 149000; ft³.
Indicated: 346.78; ft³
